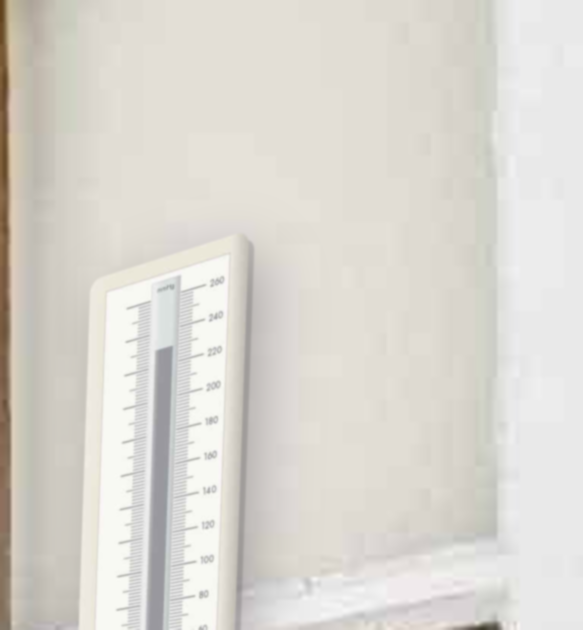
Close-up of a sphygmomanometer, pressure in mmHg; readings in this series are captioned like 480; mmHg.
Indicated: 230; mmHg
